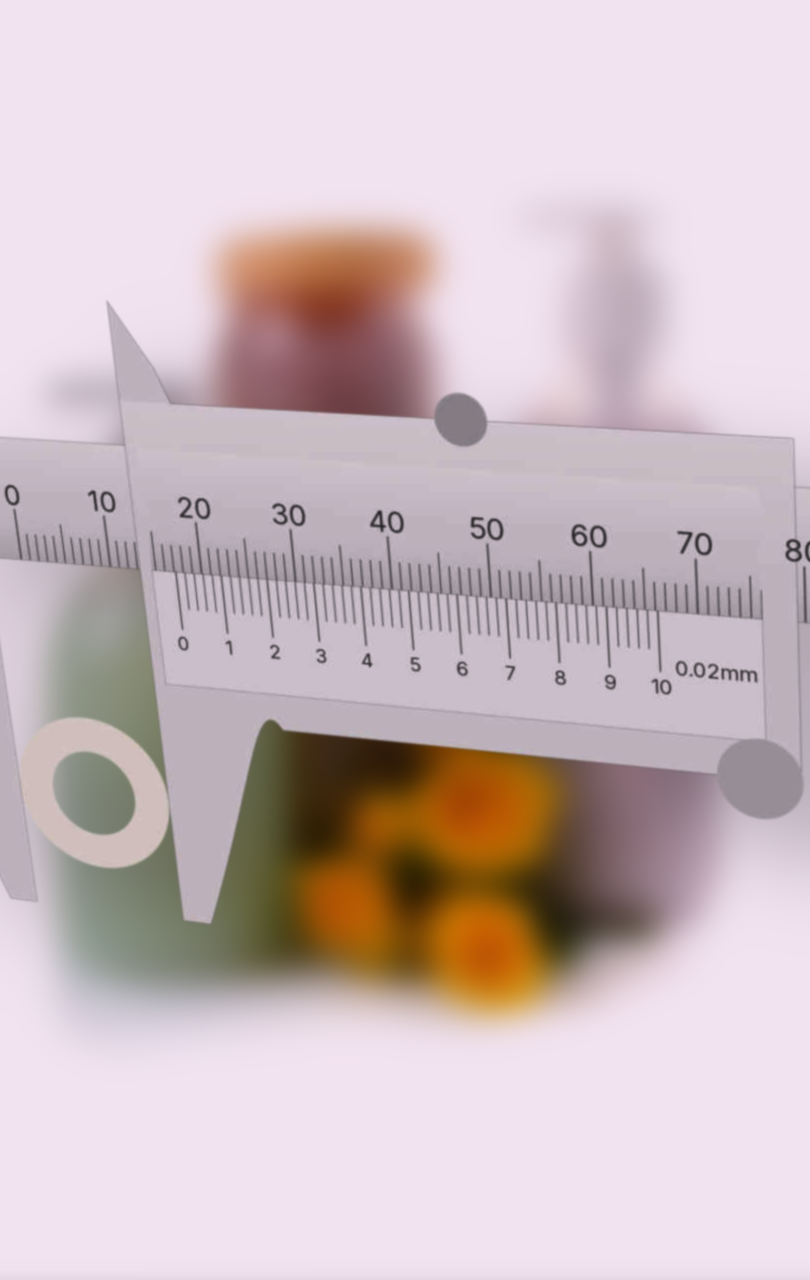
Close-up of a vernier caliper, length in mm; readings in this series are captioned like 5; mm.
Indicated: 17.2; mm
